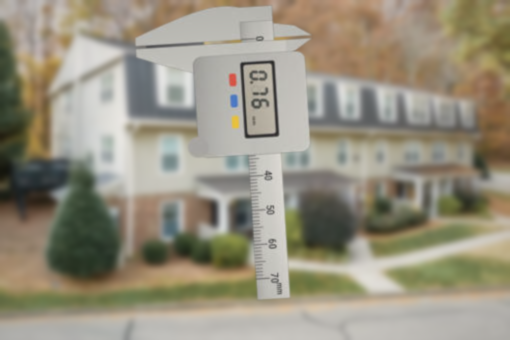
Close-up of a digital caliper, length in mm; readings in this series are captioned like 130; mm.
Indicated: 0.76; mm
